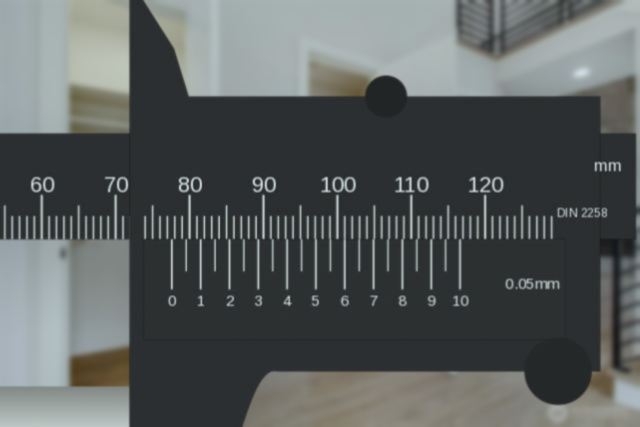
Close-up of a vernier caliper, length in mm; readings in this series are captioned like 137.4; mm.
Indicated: 77.6; mm
